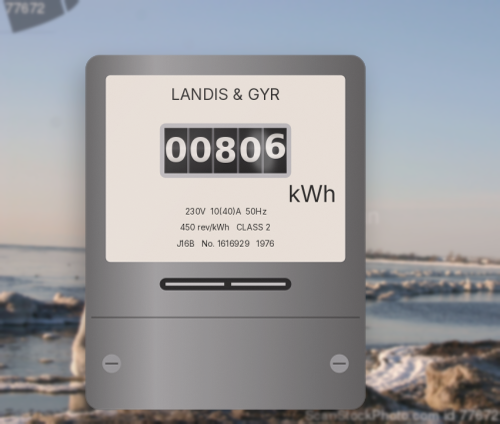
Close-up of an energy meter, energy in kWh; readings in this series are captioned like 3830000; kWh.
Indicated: 806; kWh
